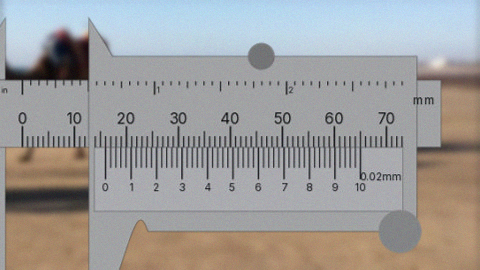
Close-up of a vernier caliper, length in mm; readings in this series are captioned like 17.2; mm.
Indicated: 16.0; mm
